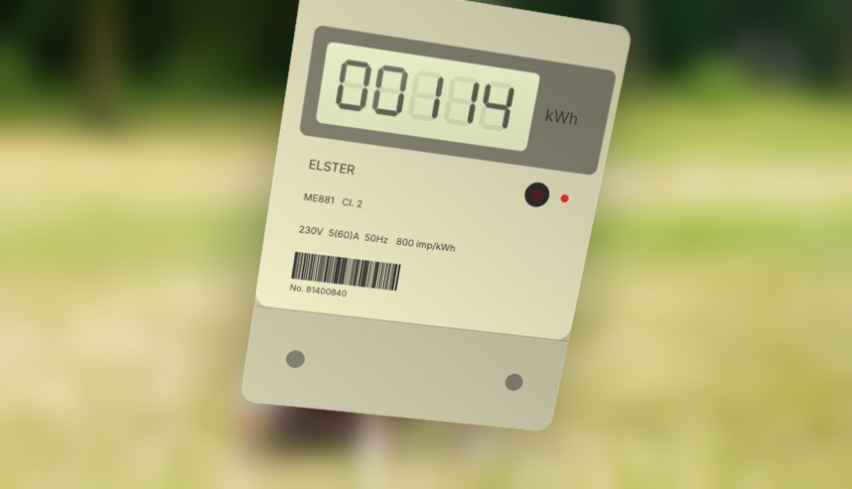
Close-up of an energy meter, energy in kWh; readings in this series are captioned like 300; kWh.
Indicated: 114; kWh
